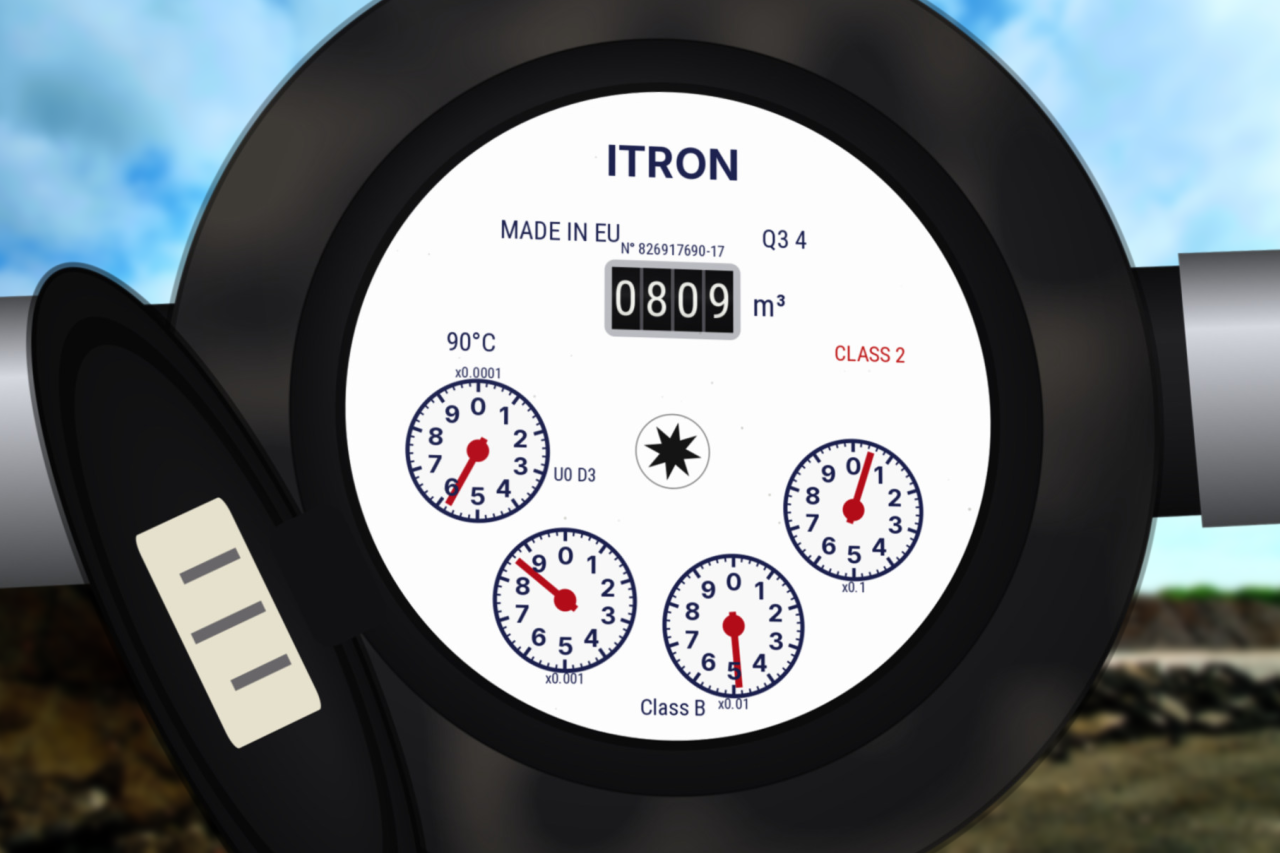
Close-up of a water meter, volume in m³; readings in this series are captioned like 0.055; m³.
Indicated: 809.0485; m³
